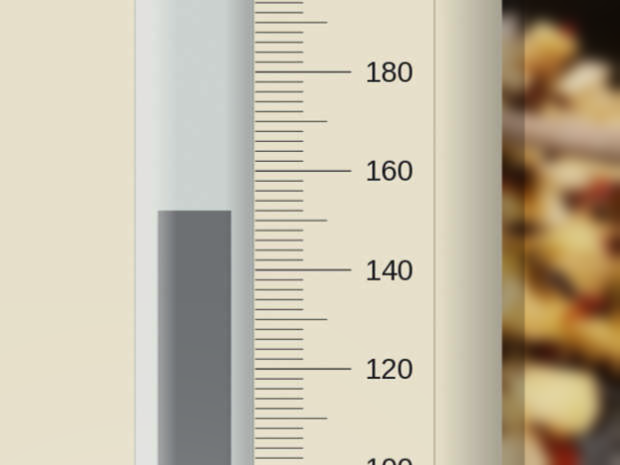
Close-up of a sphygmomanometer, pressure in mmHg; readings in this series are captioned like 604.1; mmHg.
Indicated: 152; mmHg
